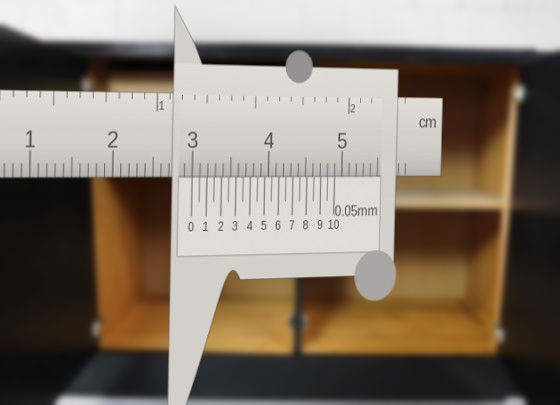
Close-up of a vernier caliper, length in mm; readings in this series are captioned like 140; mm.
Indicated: 30.0; mm
